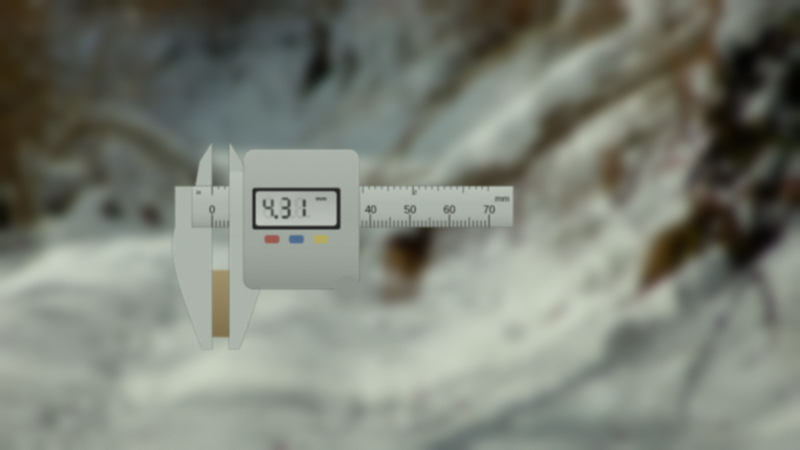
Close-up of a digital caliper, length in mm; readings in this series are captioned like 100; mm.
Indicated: 4.31; mm
